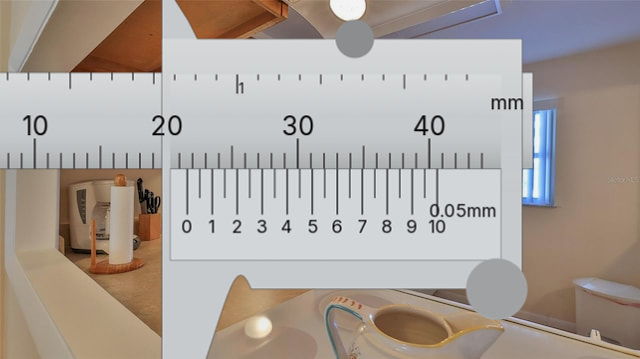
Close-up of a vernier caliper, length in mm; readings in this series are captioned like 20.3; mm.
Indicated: 21.6; mm
